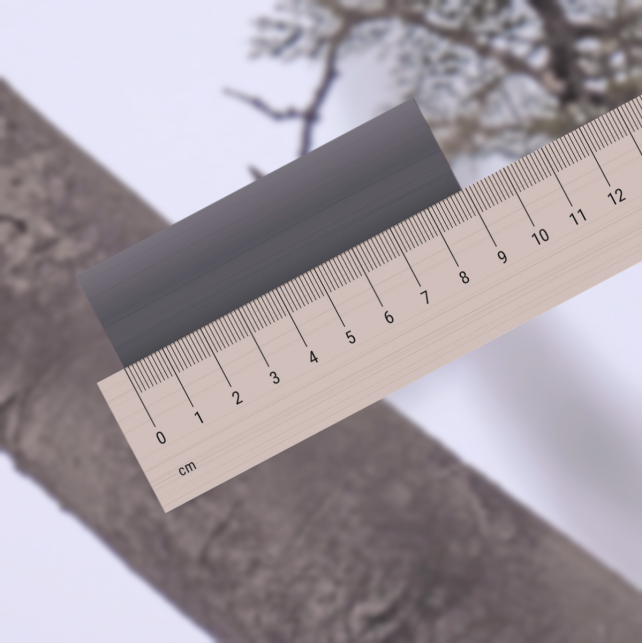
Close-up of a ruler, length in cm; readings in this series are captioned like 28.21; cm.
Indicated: 8.9; cm
